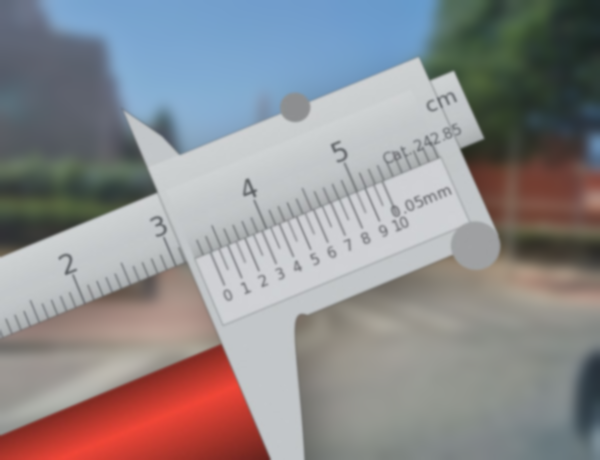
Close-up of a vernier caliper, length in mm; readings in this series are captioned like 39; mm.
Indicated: 33.8; mm
